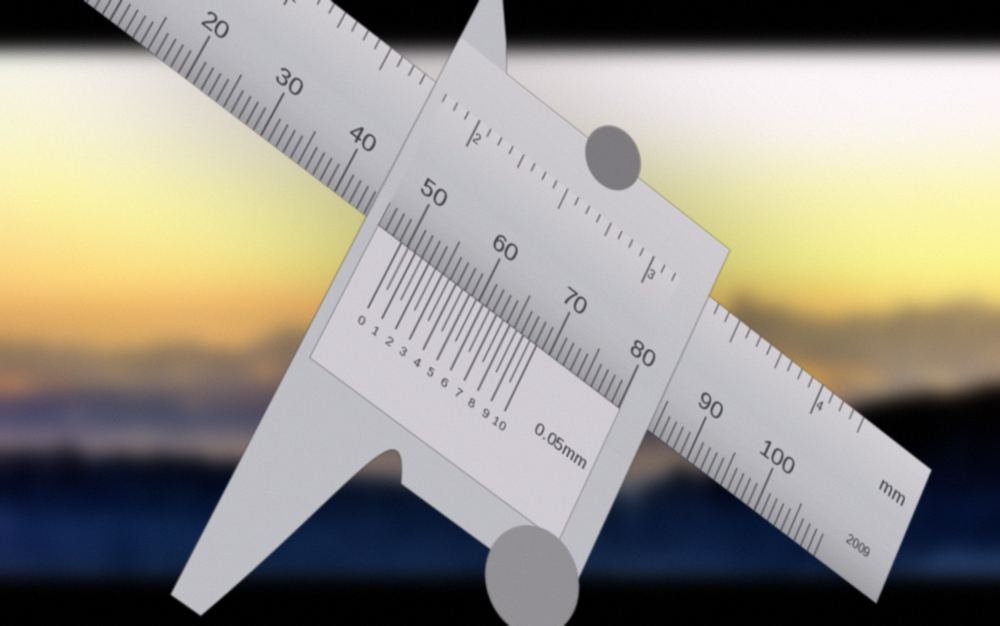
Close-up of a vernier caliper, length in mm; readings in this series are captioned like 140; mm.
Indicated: 49.2; mm
